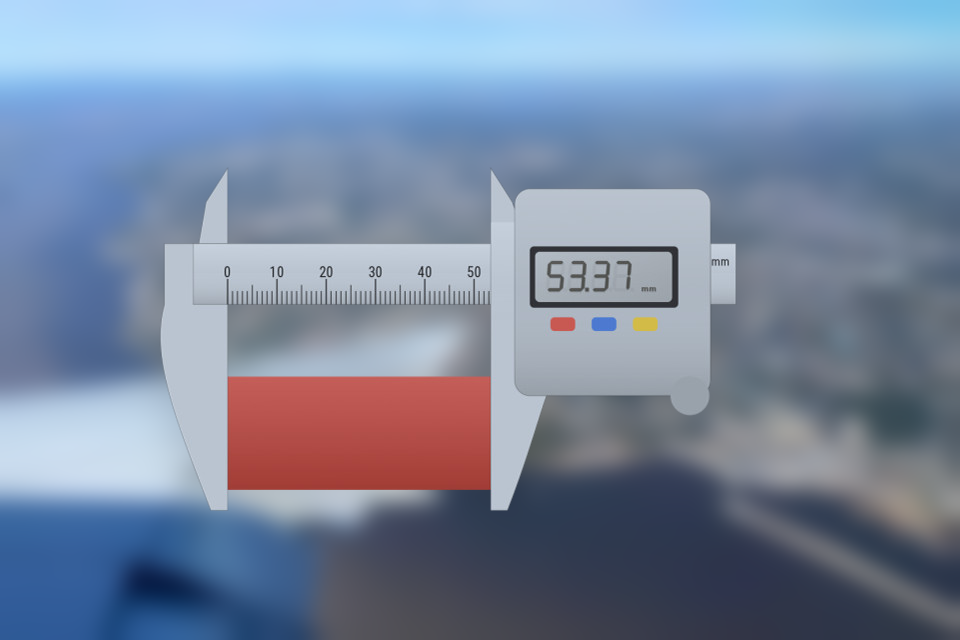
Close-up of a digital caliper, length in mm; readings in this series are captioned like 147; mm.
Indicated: 53.37; mm
